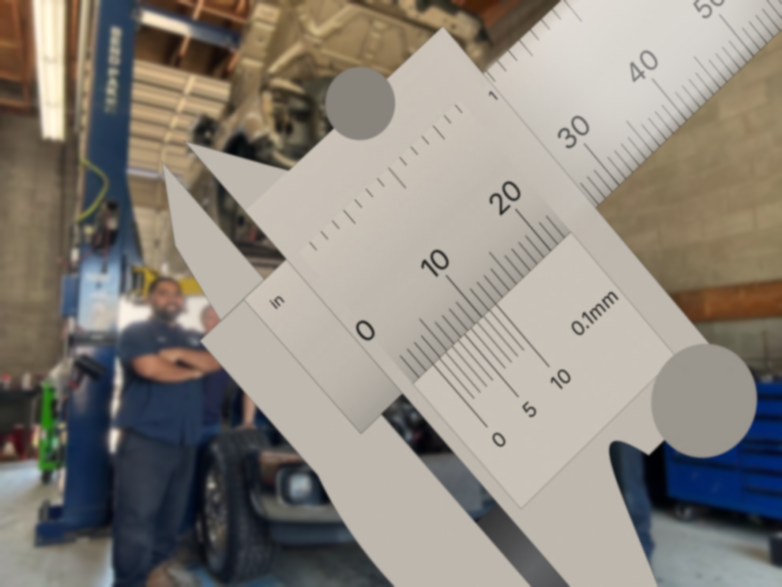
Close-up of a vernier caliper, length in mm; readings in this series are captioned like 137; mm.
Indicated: 3.0; mm
